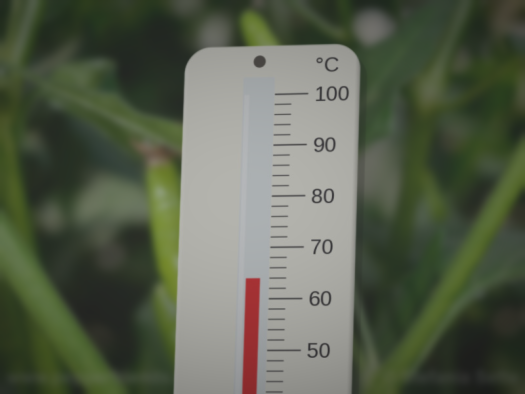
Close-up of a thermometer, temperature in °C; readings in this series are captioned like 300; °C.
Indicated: 64; °C
